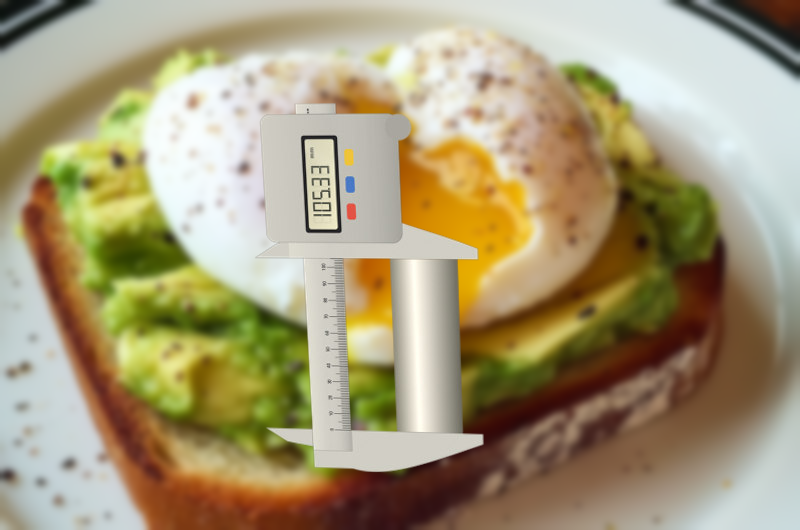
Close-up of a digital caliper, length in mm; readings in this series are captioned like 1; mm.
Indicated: 105.33; mm
